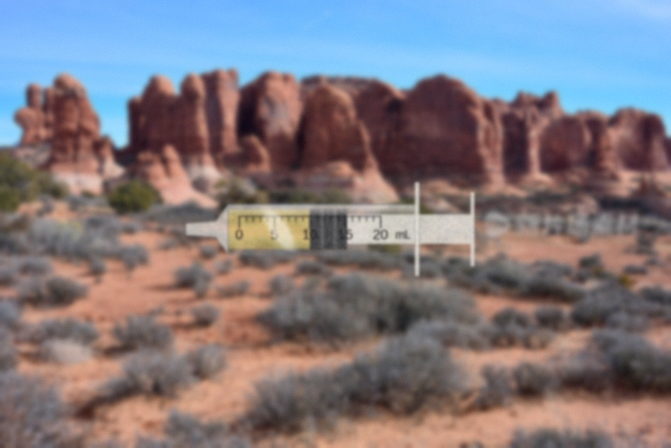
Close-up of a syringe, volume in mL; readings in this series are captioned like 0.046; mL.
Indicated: 10; mL
